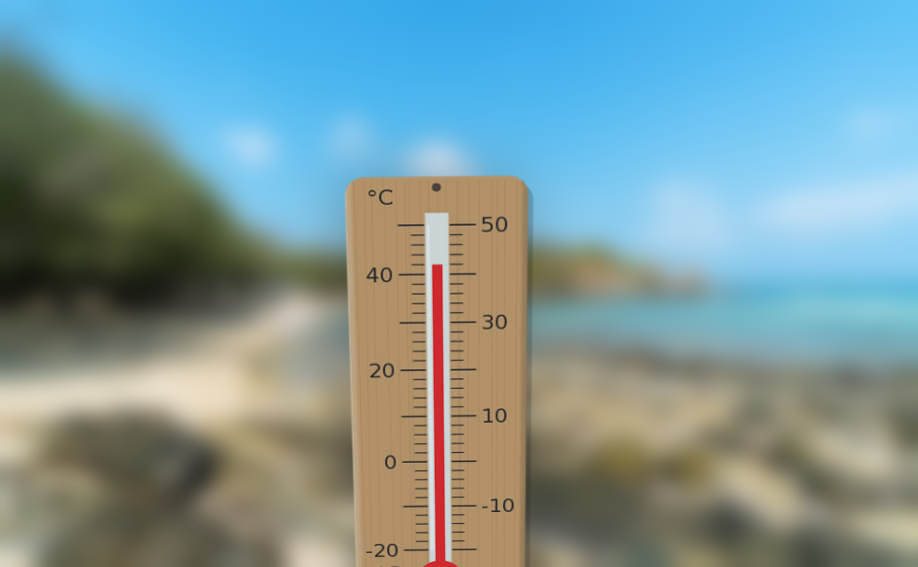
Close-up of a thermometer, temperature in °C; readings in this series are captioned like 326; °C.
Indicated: 42; °C
